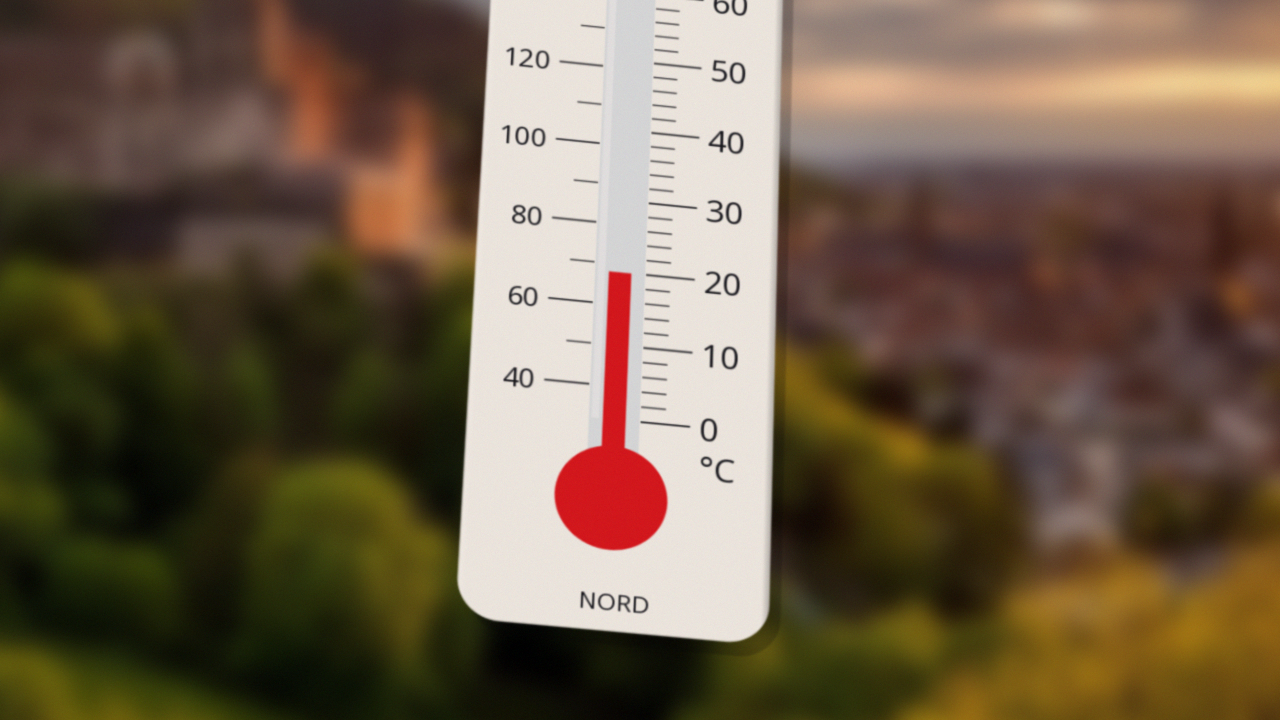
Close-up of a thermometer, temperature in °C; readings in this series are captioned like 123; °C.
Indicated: 20; °C
